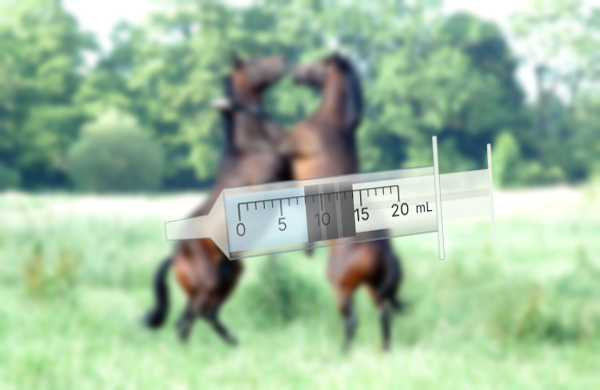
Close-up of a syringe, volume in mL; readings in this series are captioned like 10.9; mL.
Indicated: 8; mL
